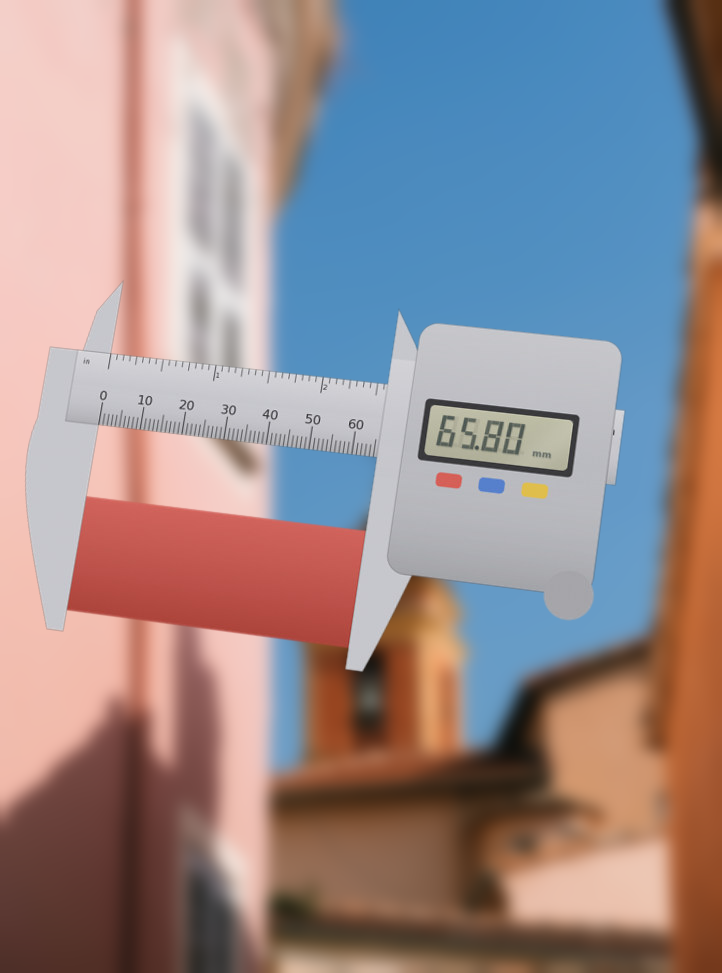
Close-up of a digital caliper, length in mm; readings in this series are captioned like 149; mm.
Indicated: 65.80; mm
